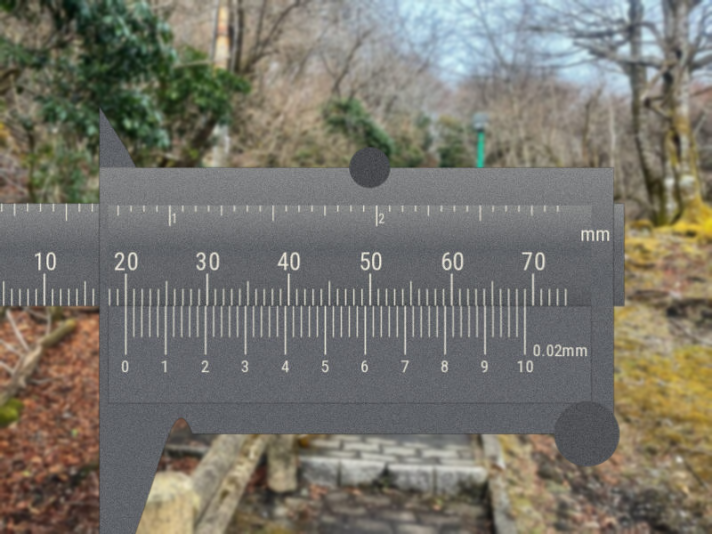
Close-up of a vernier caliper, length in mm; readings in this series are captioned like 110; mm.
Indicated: 20.0; mm
